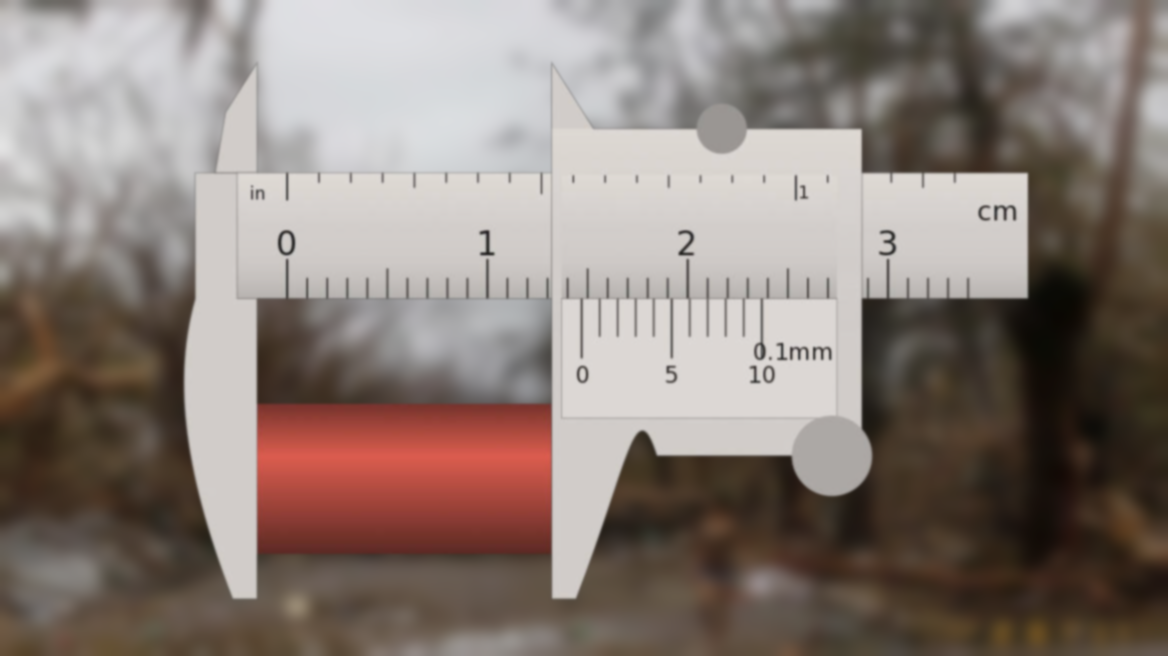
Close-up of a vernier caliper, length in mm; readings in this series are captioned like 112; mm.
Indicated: 14.7; mm
